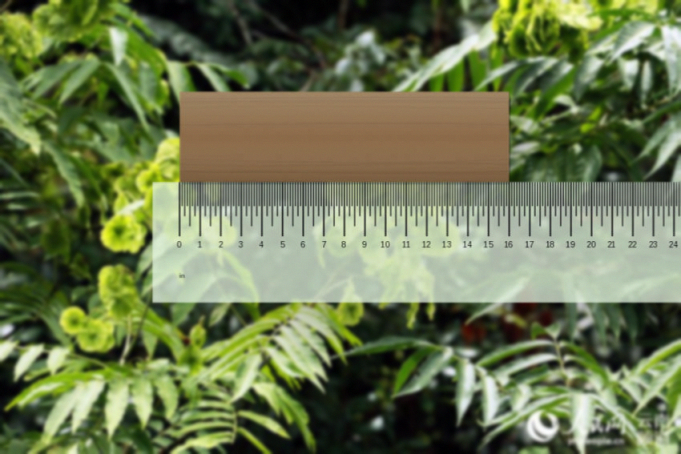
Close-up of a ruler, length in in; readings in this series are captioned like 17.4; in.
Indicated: 16; in
